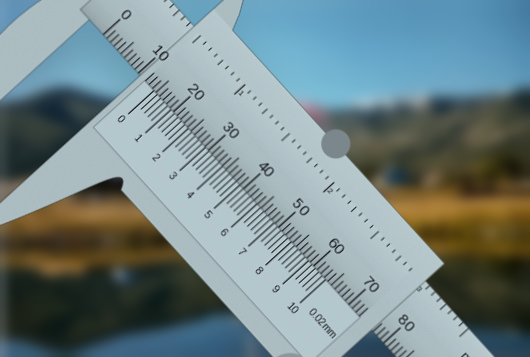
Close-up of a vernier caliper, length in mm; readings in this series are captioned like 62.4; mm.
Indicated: 14.5; mm
